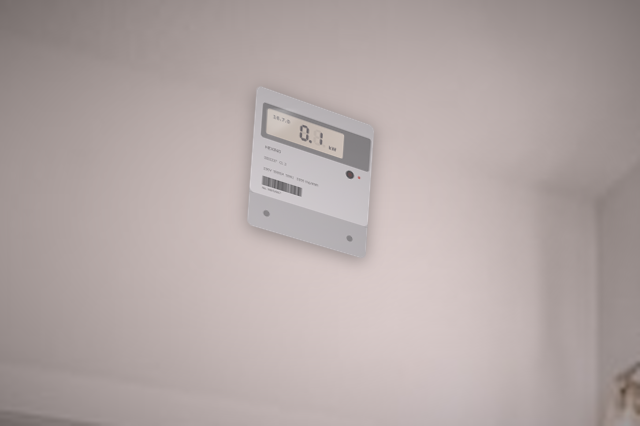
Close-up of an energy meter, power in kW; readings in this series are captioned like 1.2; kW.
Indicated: 0.1; kW
